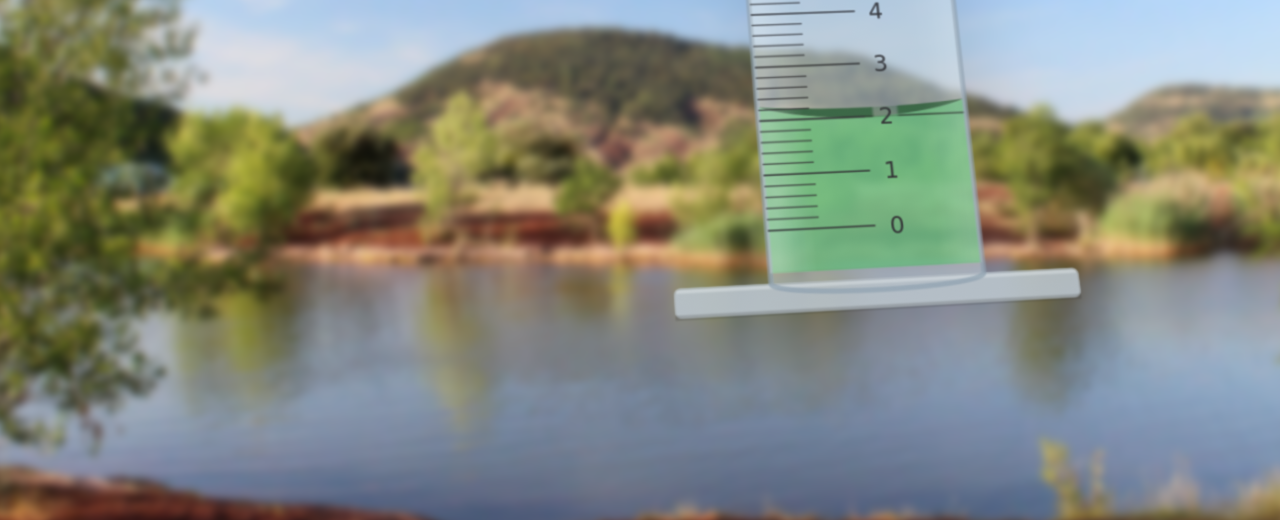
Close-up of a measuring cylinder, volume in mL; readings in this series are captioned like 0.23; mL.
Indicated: 2; mL
